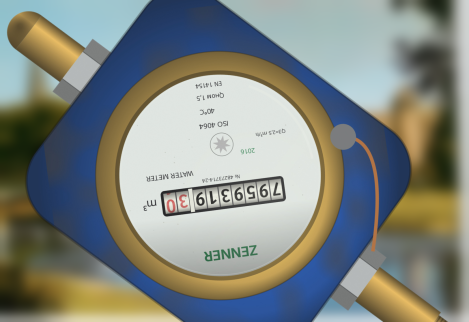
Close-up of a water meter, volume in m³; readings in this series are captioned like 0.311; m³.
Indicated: 7959319.30; m³
